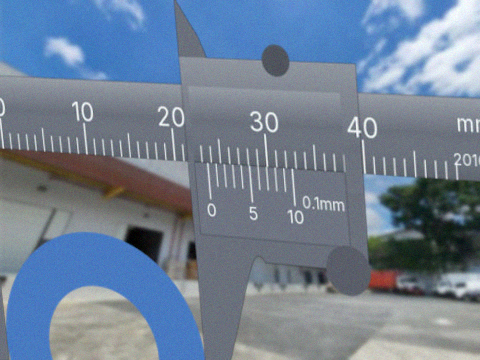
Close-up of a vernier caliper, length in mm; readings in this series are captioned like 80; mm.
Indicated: 23.6; mm
